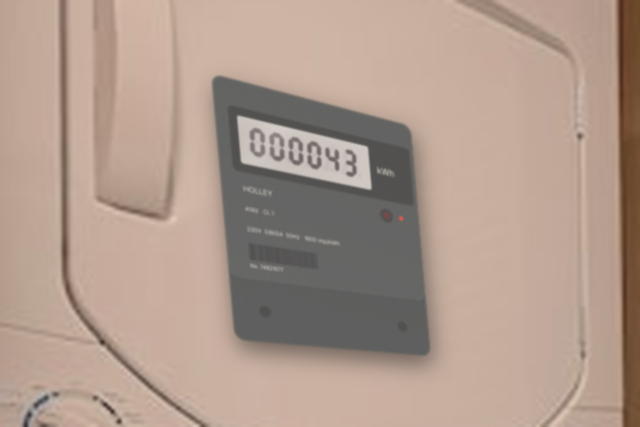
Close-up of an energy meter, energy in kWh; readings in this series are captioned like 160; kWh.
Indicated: 43; kWh
